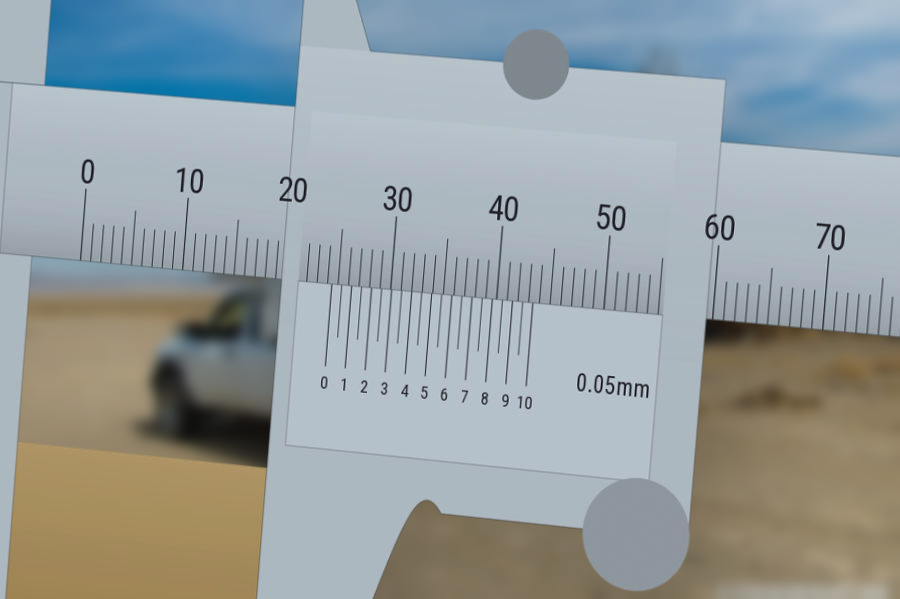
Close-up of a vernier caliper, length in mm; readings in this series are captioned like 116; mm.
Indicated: 24.4; mm
